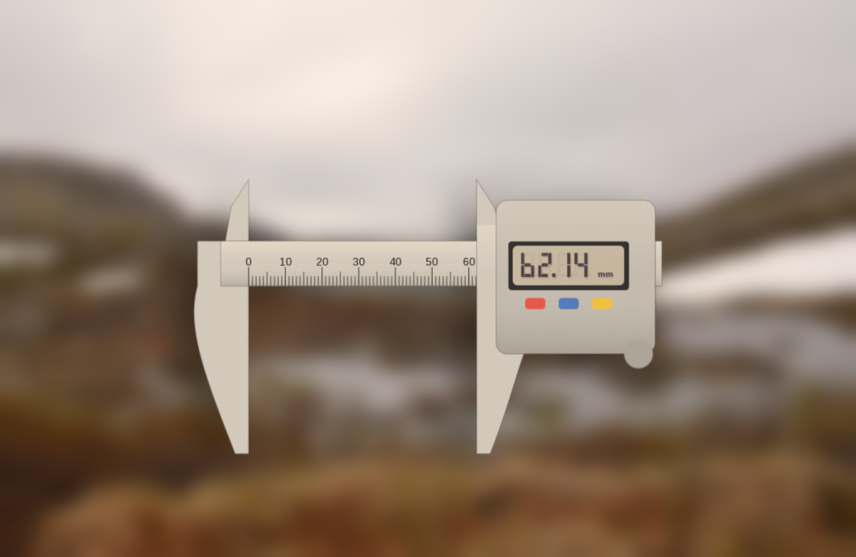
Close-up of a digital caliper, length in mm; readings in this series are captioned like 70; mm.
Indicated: 62.14; mm
